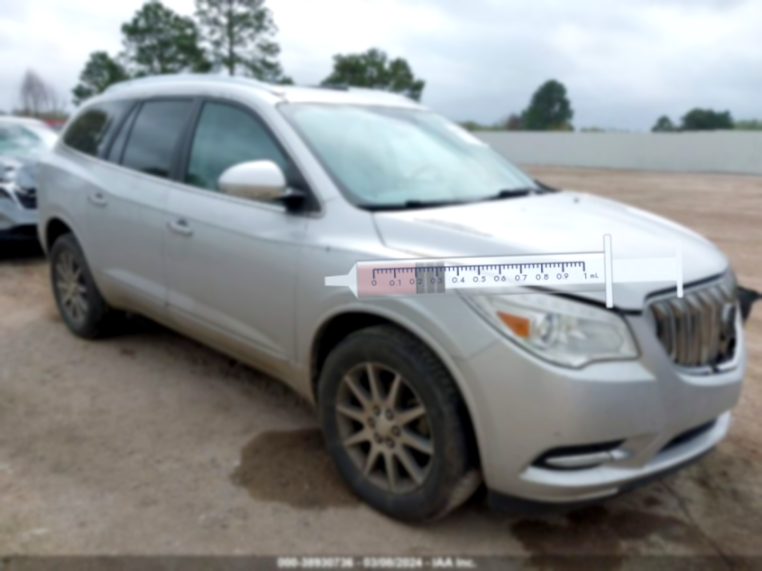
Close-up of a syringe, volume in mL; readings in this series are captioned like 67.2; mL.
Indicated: 0.2; mL
